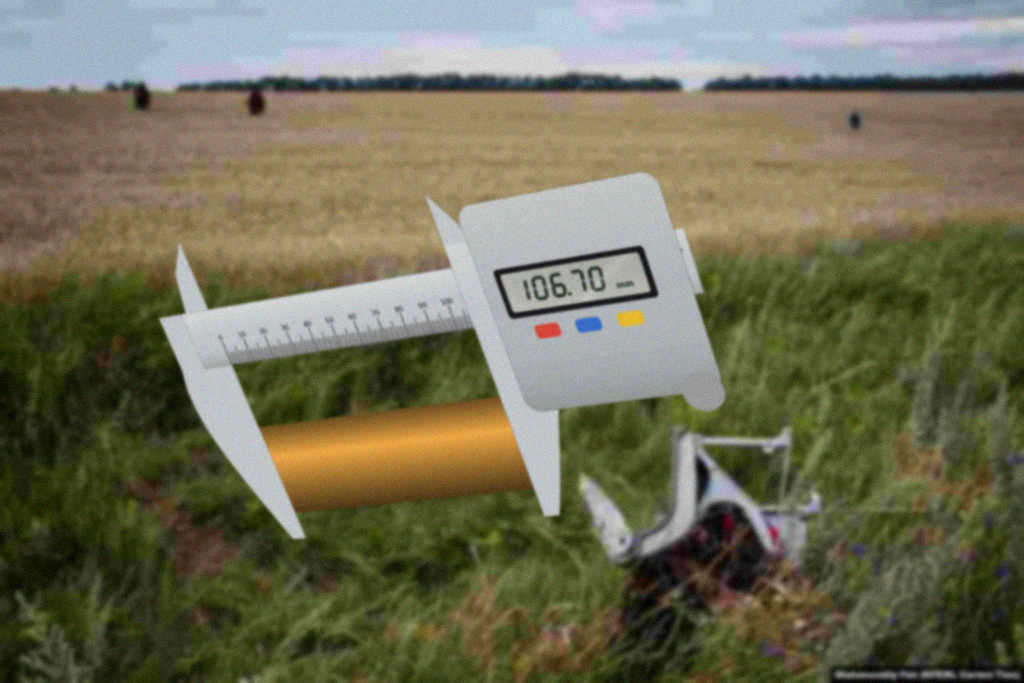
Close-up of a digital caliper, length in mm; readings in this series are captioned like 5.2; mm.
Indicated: 106.70; mm
